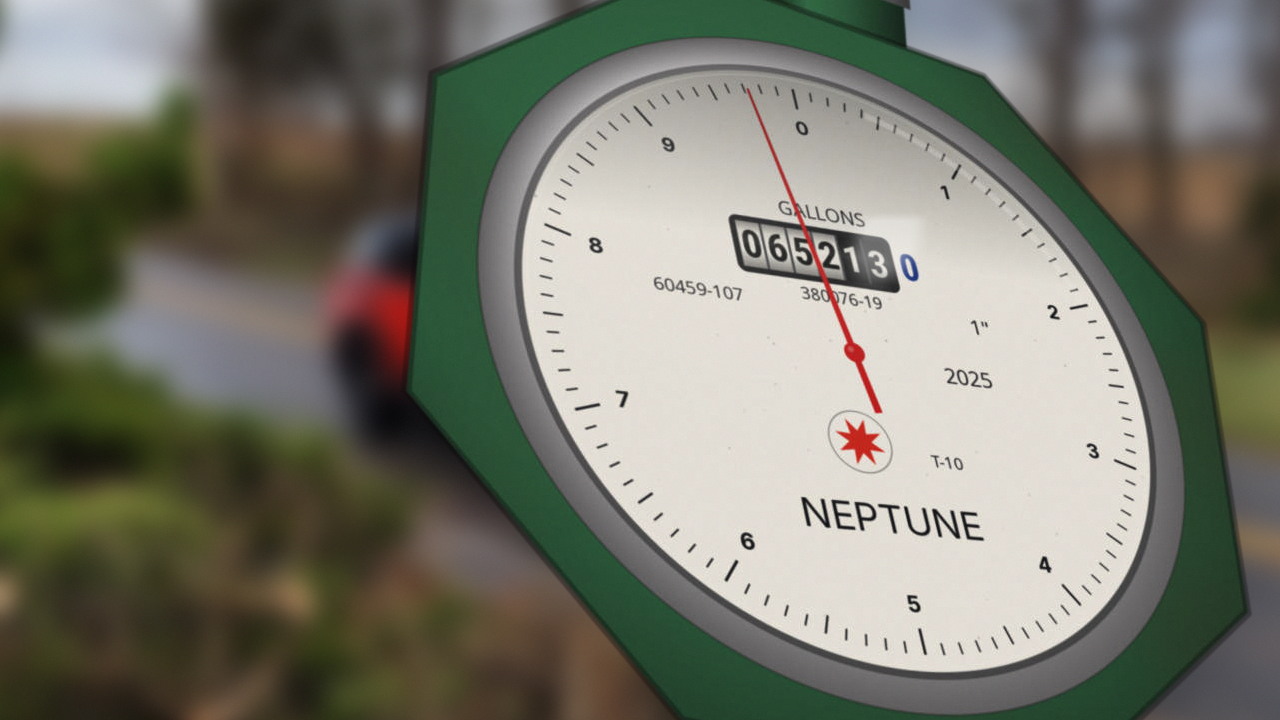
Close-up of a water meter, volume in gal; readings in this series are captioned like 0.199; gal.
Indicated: 652129.7; gal
